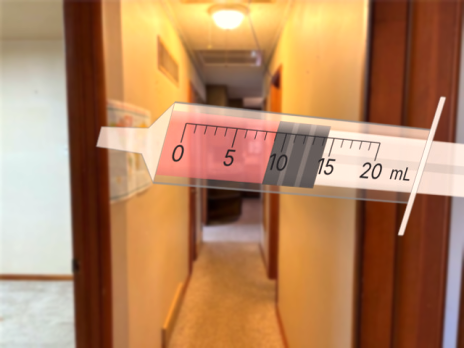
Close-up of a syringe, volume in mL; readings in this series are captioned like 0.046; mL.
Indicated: 9; mL
